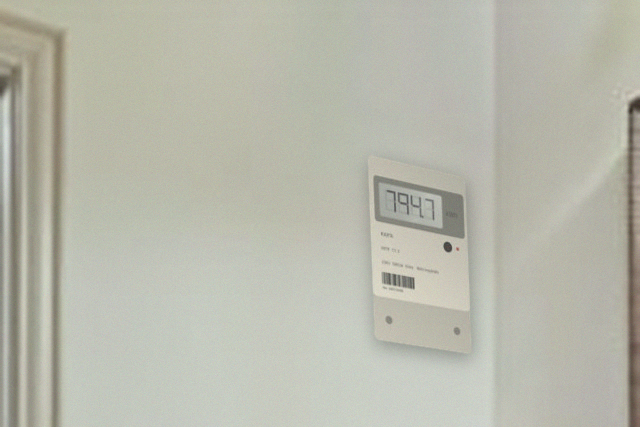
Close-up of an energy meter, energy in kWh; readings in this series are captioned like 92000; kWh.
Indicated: 794.7; kWh
